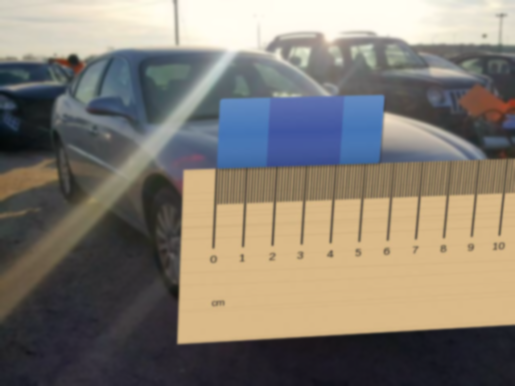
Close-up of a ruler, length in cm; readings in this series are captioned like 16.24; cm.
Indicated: 5.5; cm
